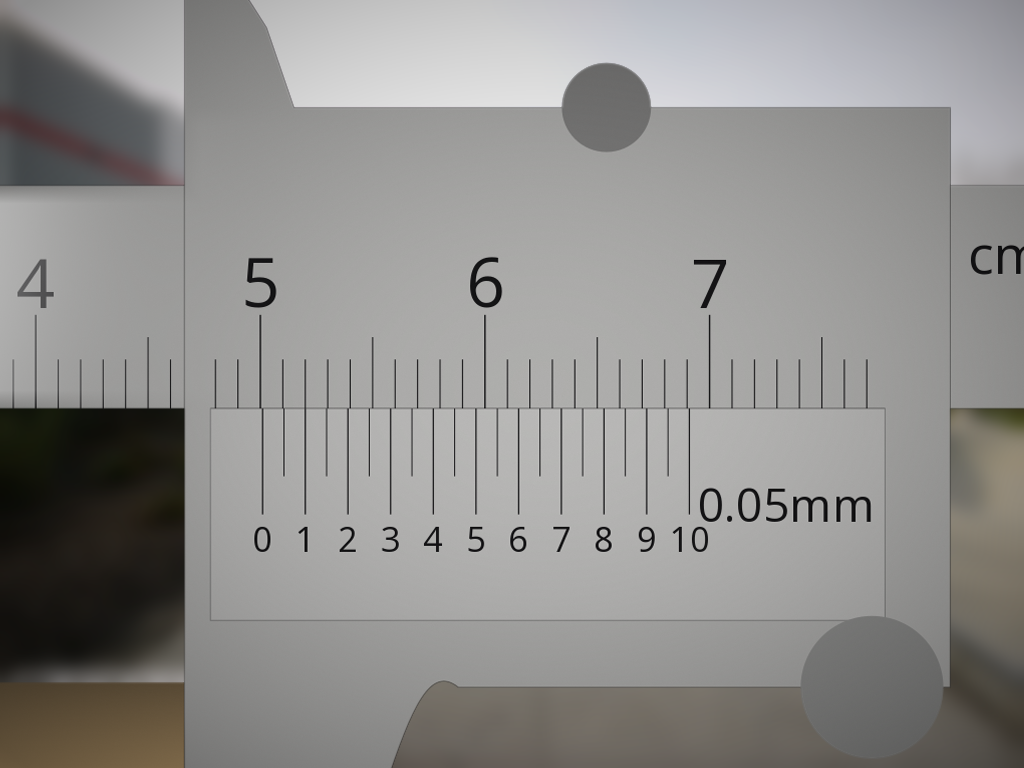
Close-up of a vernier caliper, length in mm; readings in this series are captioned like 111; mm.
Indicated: 50.1; mm
